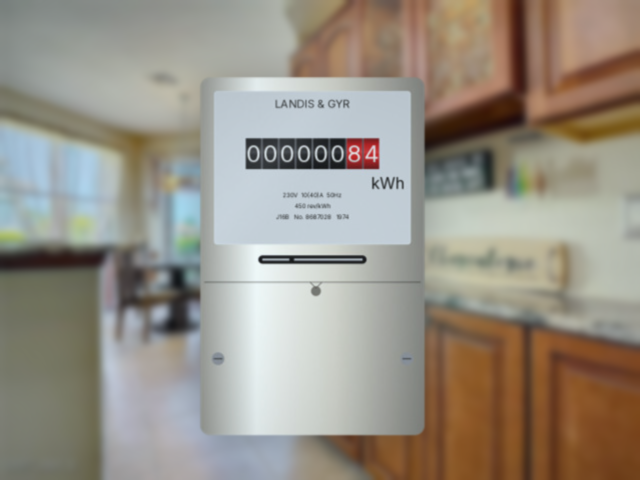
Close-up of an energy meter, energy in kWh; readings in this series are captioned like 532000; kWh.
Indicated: 0.84; kWh
